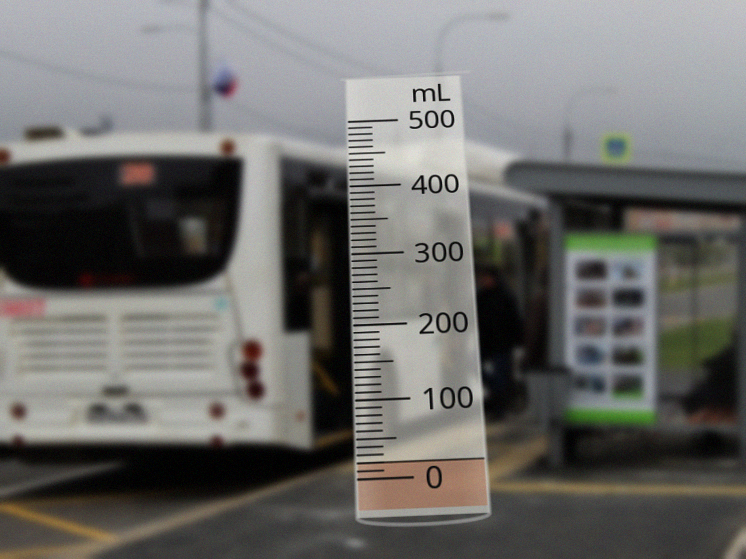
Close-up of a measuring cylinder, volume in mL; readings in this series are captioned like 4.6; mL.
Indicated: 20; mL
